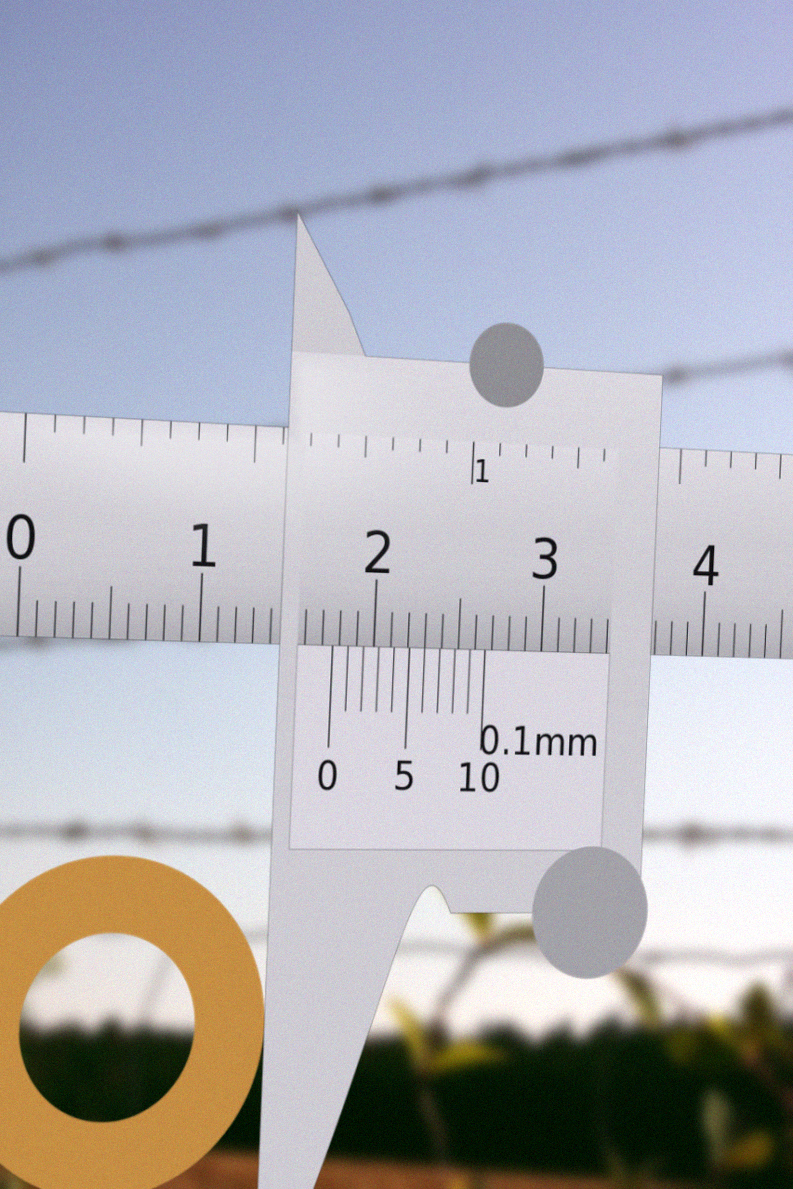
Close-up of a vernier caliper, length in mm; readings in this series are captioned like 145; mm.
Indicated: 17.6; mm
